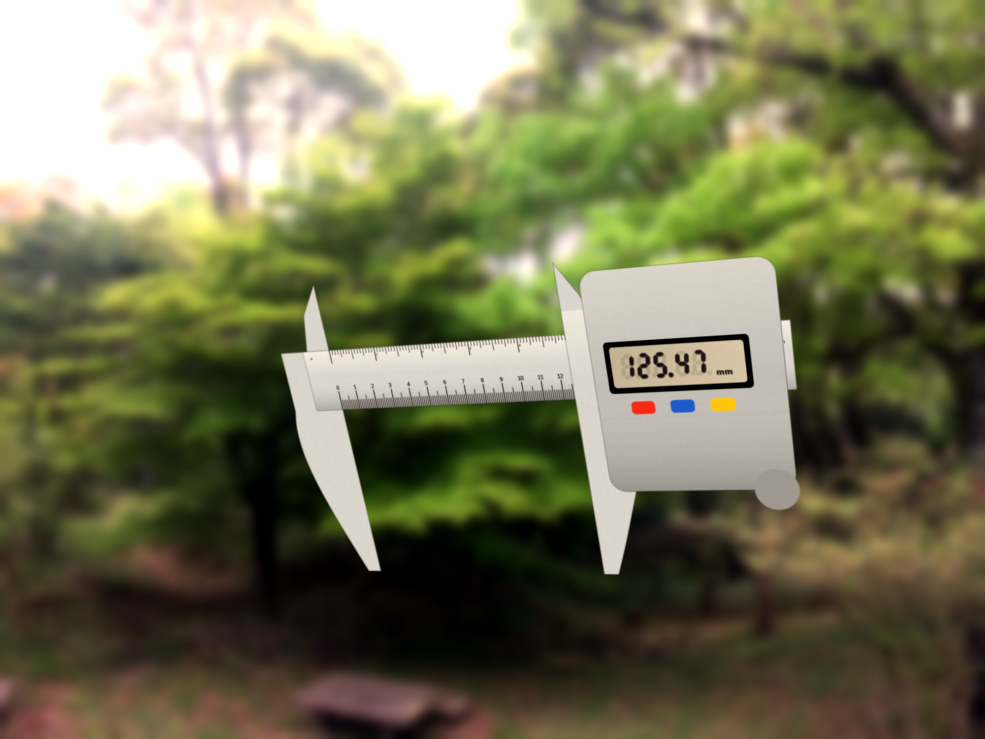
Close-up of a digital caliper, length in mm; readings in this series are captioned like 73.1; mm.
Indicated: 125.47; mm
